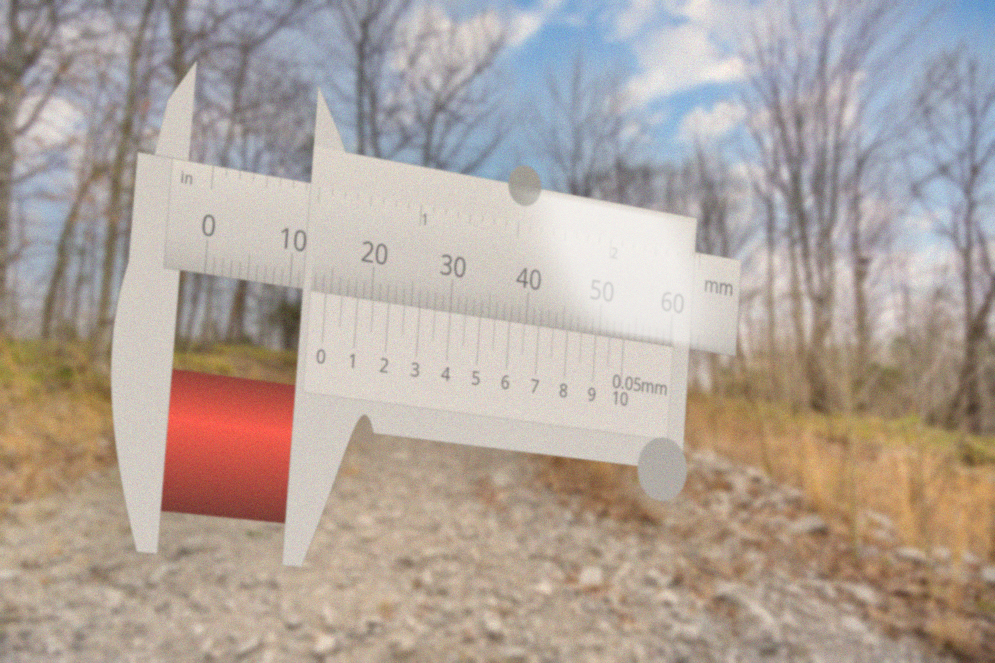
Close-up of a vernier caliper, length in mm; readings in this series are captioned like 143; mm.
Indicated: 14.4; mm
